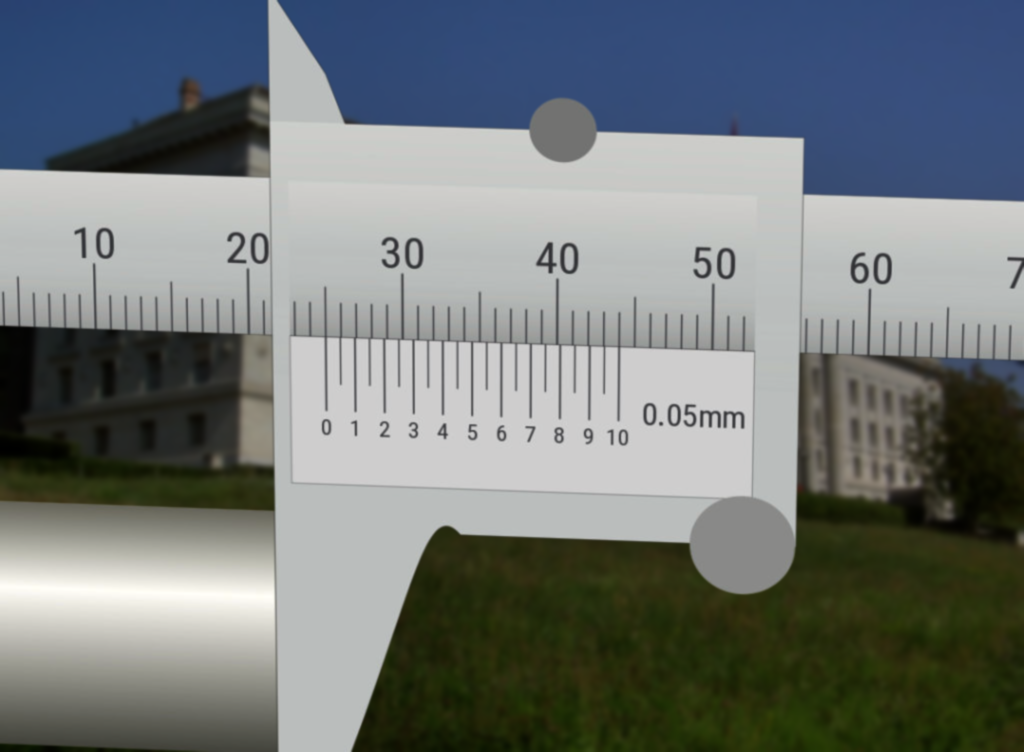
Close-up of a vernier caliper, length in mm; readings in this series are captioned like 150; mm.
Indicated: 25.0; mm
